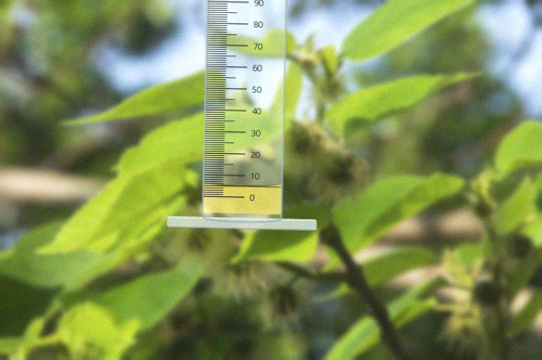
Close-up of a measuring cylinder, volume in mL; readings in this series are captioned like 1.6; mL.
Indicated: 5; mL
